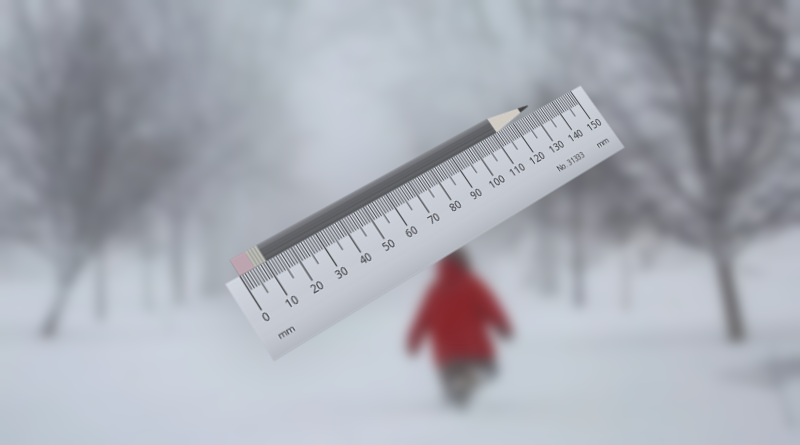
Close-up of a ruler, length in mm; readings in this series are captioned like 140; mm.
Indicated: 130; mm
